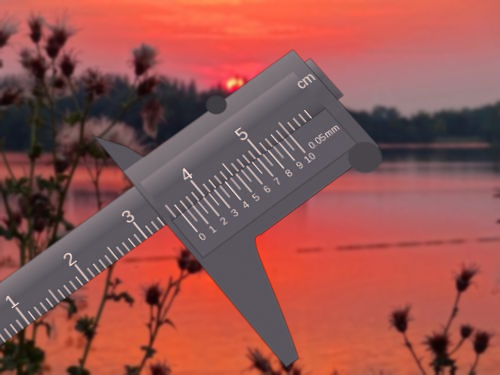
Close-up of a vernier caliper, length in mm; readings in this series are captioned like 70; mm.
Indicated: 36.0; mm
